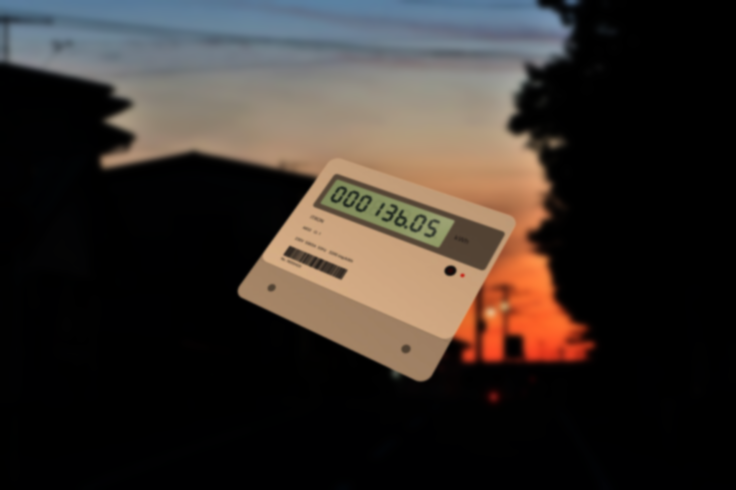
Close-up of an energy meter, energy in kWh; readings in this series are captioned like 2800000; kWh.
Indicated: 136.05; kWh
